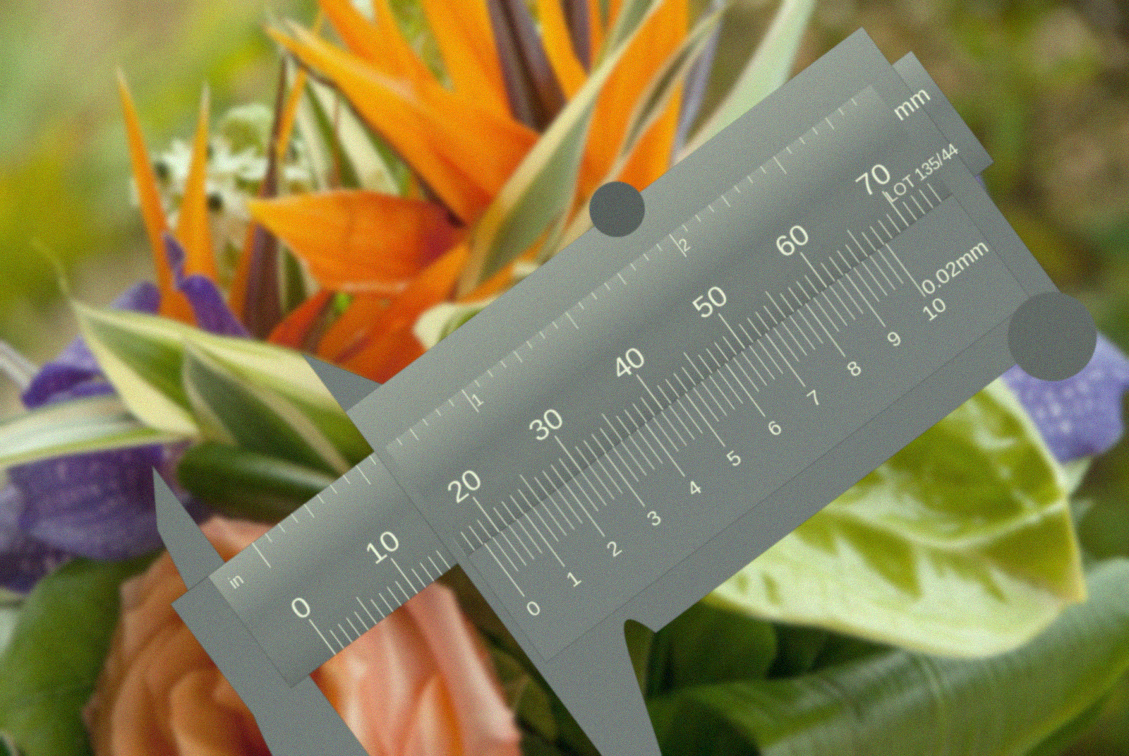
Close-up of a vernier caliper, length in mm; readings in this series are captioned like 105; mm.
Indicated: 18.2; mm
